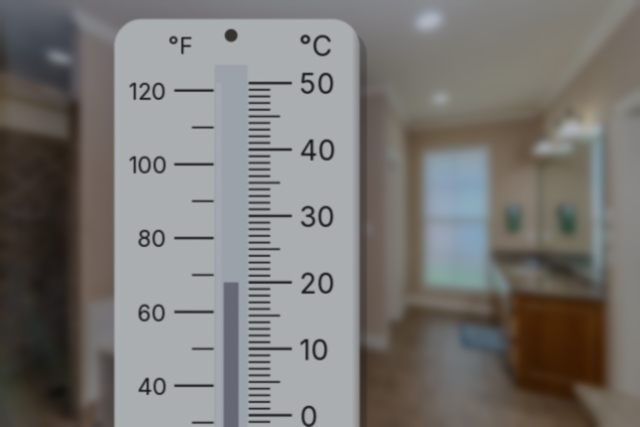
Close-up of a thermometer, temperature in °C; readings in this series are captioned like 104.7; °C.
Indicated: 20; °C
